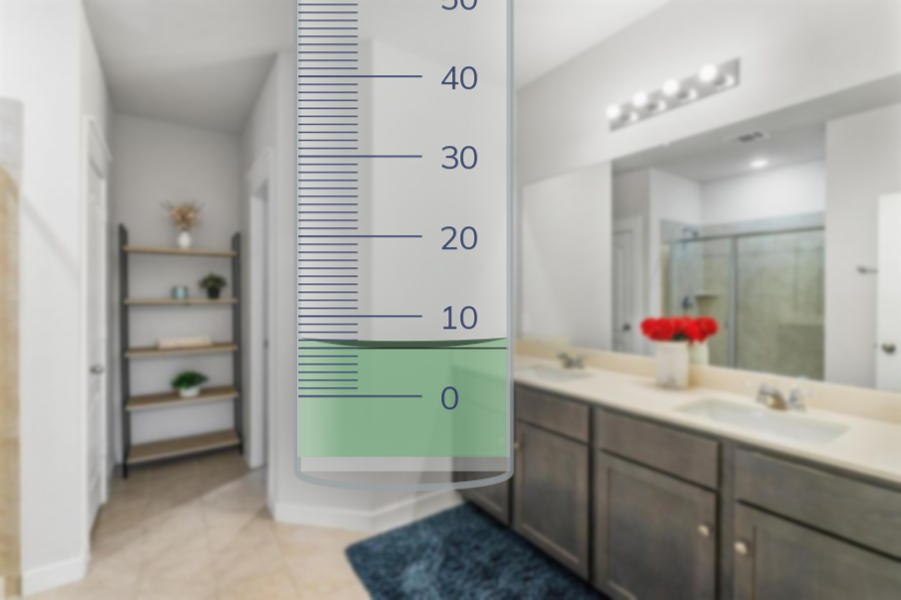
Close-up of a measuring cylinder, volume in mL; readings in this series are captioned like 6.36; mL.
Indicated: 6; mL
